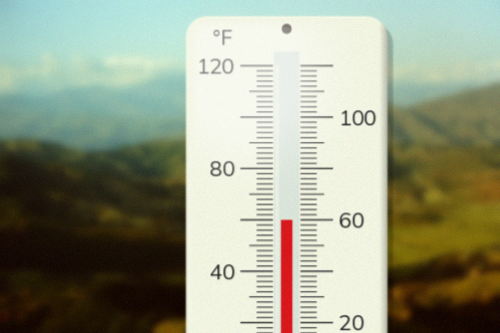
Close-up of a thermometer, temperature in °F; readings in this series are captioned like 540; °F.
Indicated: 60; °F
